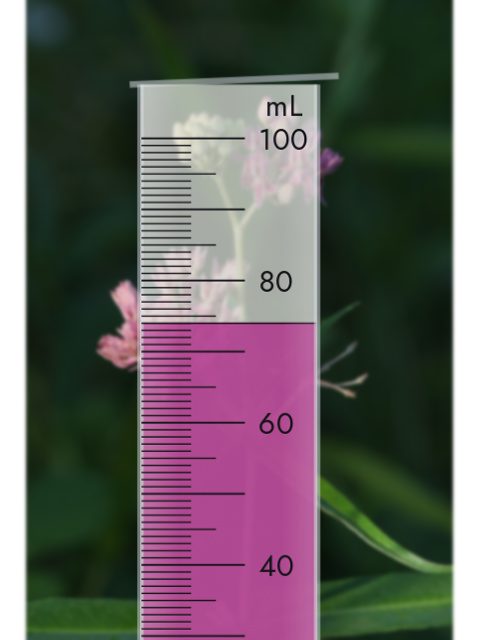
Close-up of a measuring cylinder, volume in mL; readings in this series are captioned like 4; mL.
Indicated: 74; mL
